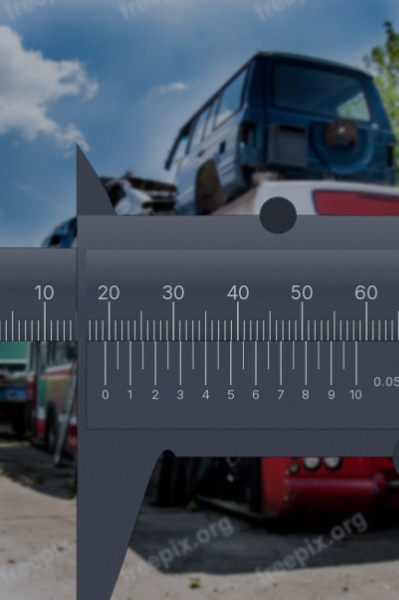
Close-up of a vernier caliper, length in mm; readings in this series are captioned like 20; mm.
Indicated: 19.4; mm
